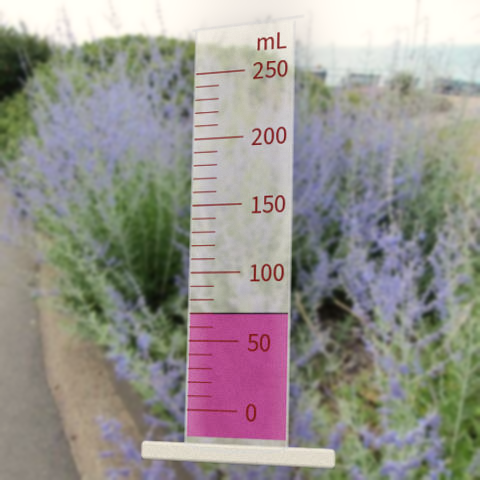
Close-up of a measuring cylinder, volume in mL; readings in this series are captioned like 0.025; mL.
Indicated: 70; mL
